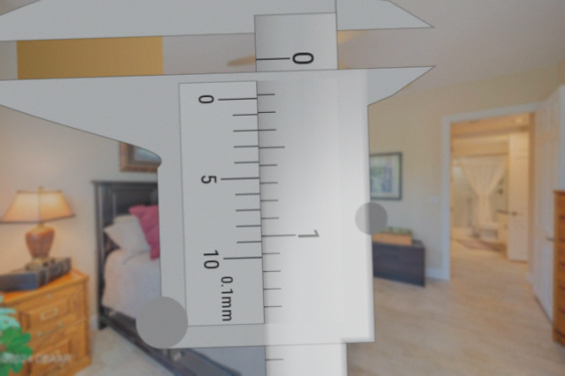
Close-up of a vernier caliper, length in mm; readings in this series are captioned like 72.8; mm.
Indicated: 2.2; mm
